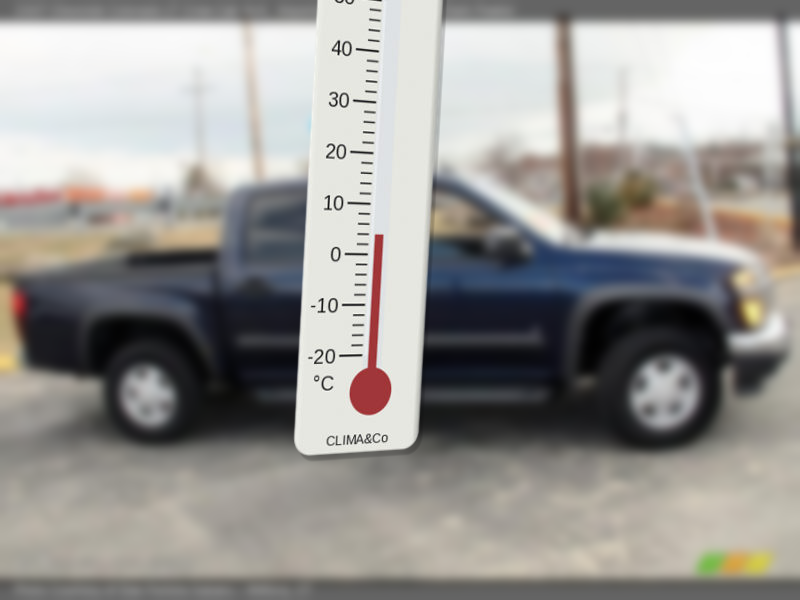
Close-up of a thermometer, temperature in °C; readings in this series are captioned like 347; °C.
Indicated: 4; °C
